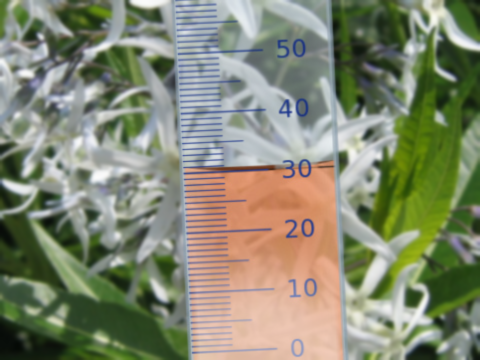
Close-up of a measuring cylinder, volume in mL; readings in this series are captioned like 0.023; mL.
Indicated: 30; mL
